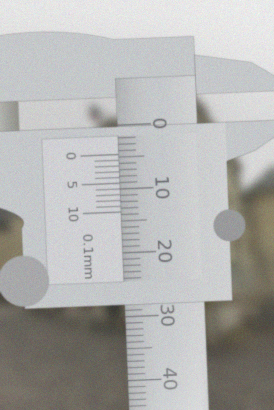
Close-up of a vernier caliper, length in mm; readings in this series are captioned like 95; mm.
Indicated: 4.6; mm
